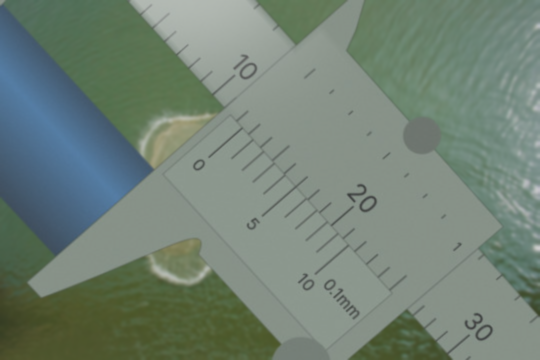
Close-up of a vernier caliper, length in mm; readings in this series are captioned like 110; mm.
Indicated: 12.5; mm
